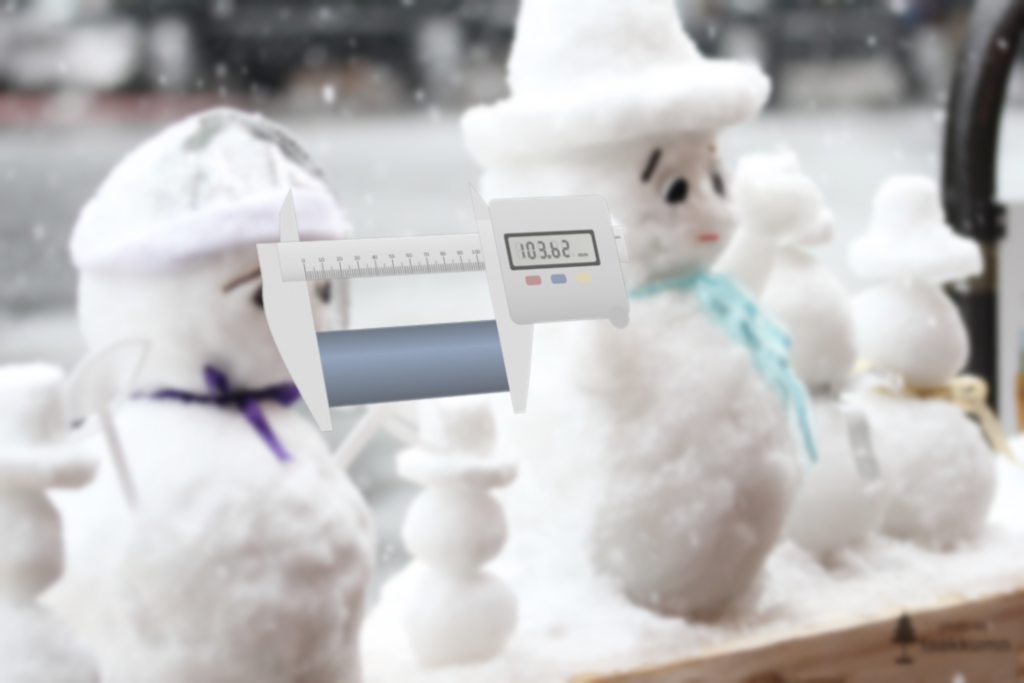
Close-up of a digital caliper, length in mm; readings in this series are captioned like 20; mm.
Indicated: 103.62; mm
